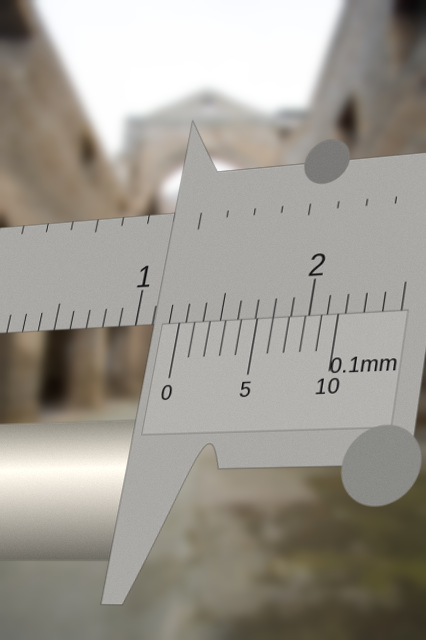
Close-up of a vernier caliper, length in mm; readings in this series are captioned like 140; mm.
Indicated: 12.6; mm
